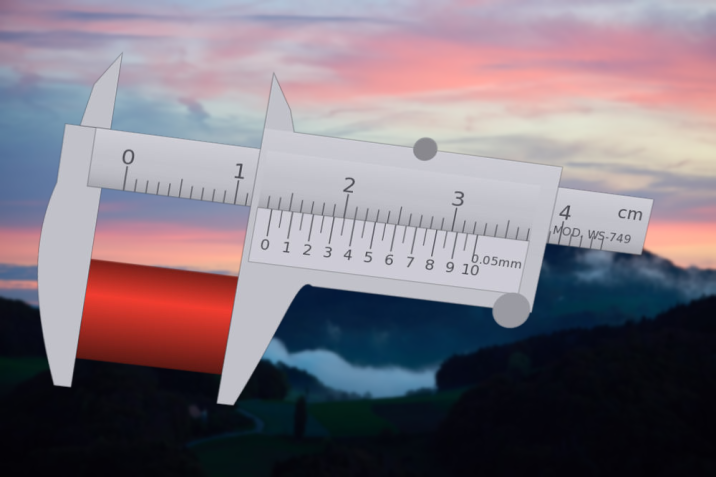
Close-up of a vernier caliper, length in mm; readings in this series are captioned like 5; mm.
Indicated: 13.4; mm
